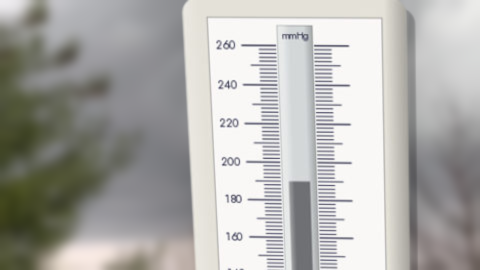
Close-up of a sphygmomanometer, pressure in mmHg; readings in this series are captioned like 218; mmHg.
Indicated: 190; mmHg
